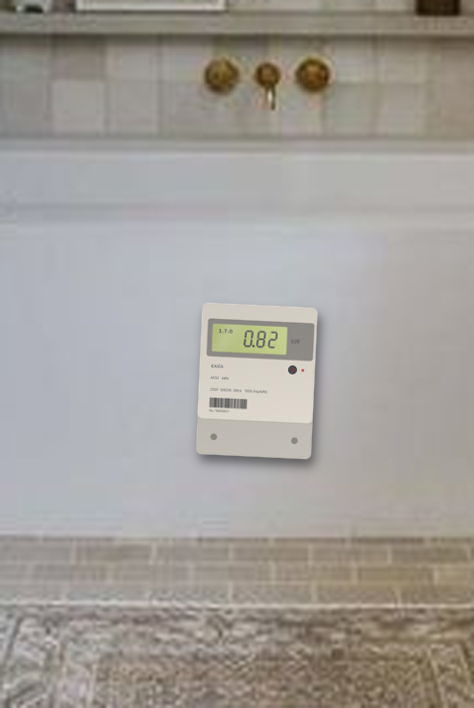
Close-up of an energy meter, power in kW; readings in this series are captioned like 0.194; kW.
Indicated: 0.82; kW
